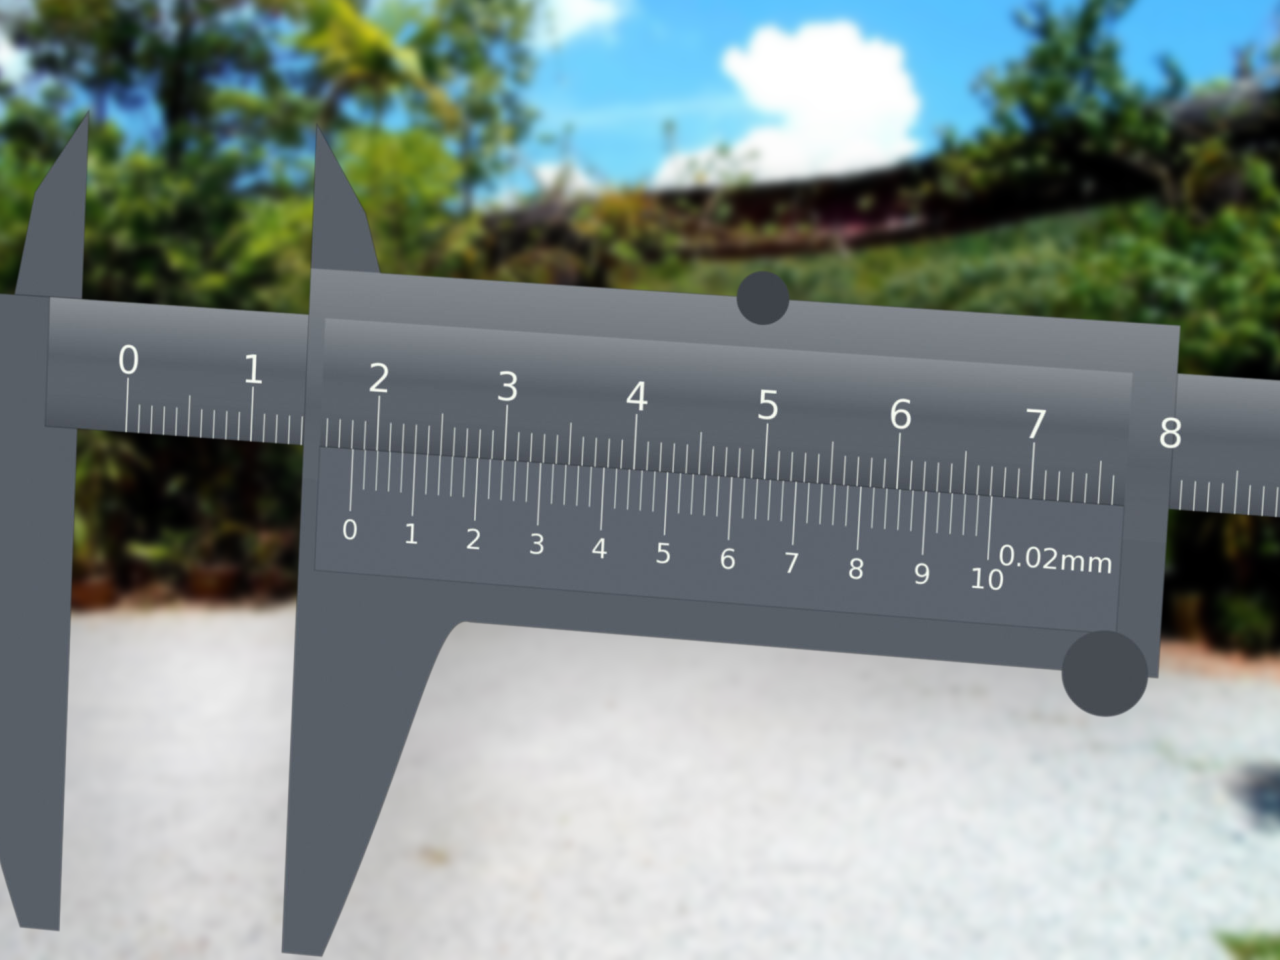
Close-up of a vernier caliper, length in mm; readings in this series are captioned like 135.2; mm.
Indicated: 18.1; mm
